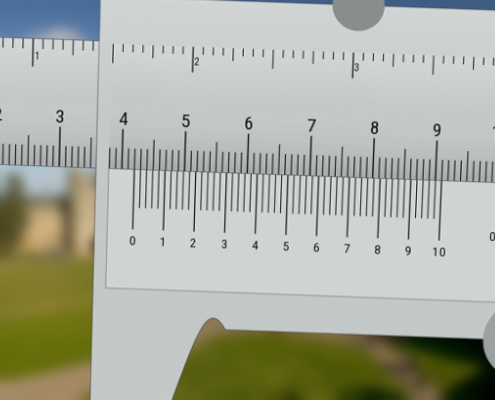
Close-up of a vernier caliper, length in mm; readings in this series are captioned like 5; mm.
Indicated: 42.0; mm
